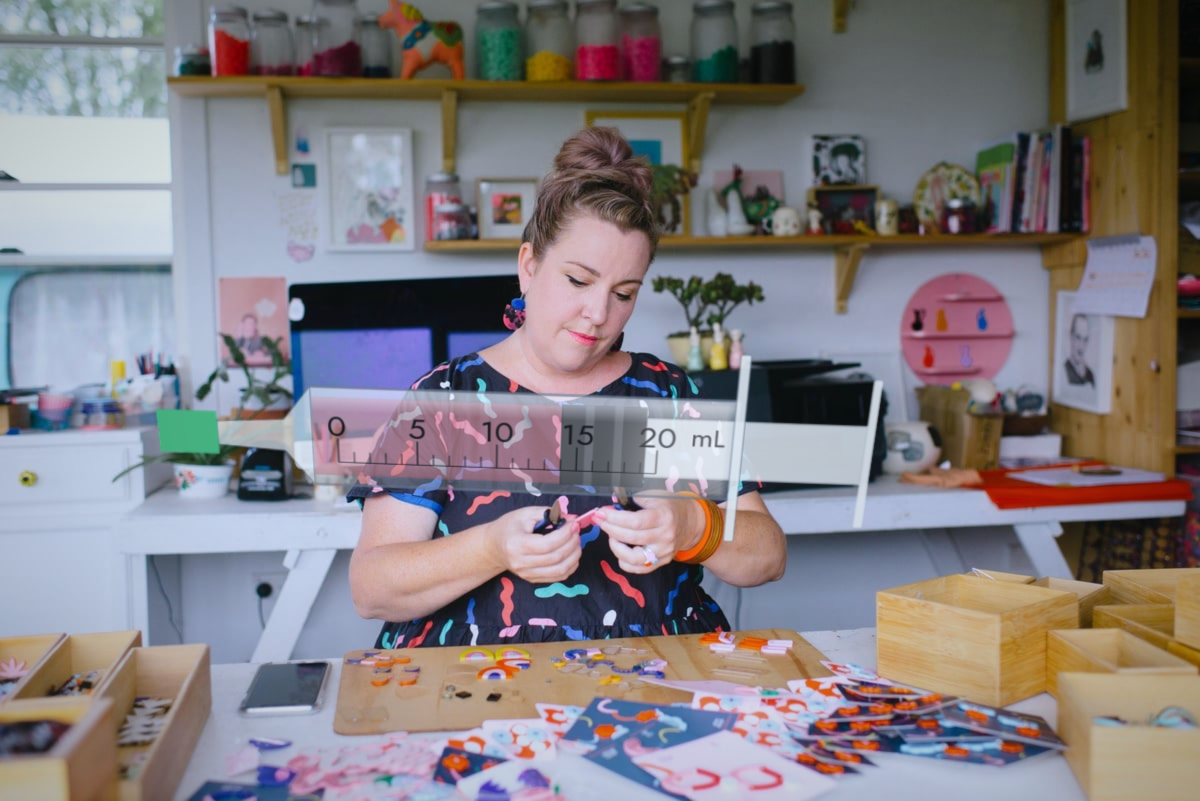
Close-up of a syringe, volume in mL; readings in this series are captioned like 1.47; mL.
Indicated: 14; mL
